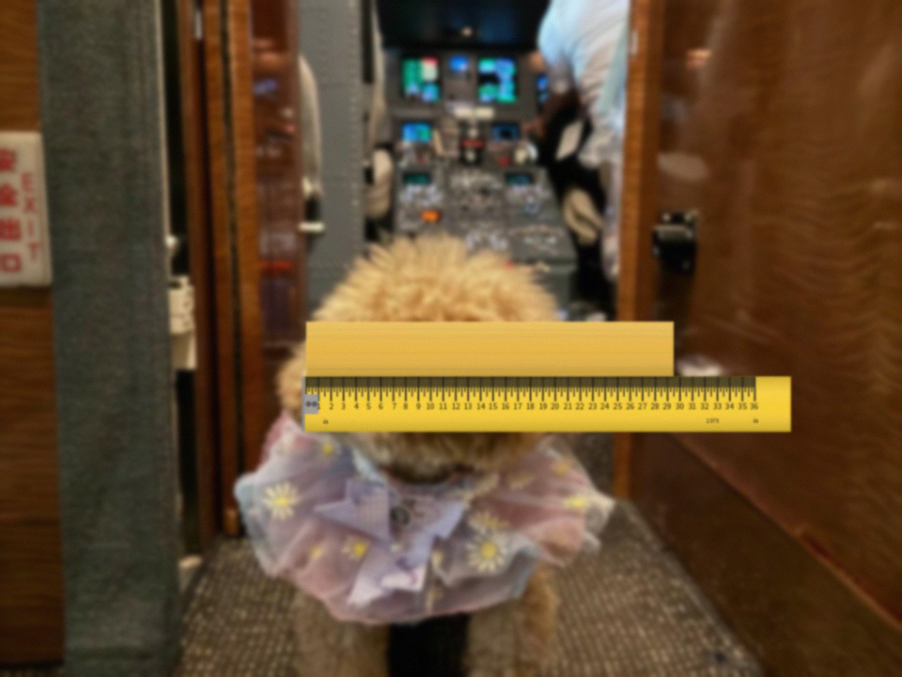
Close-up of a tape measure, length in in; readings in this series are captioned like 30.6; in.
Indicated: 29.5; in
